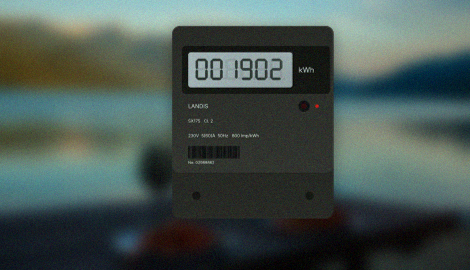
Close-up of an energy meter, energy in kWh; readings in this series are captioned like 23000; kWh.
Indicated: 1902; kWh
